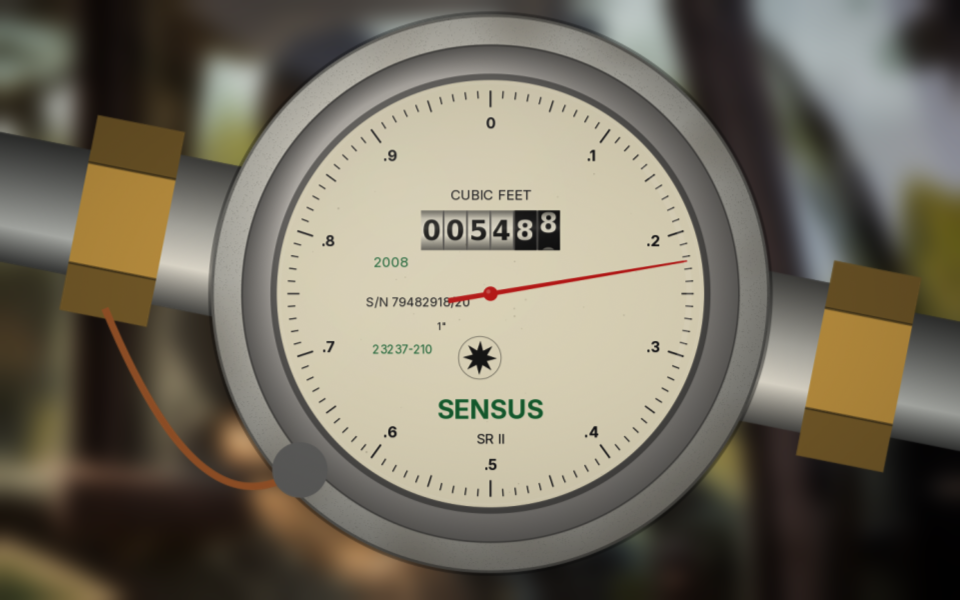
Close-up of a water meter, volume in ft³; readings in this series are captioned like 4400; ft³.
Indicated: 5488.22; ft³
